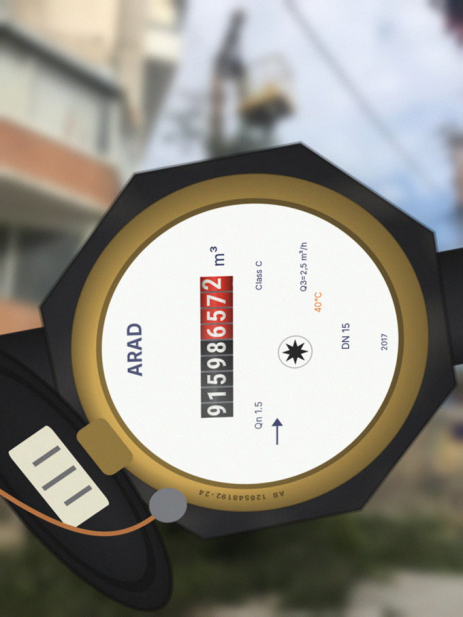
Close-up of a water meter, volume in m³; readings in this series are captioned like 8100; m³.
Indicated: 91598.6572; m³
